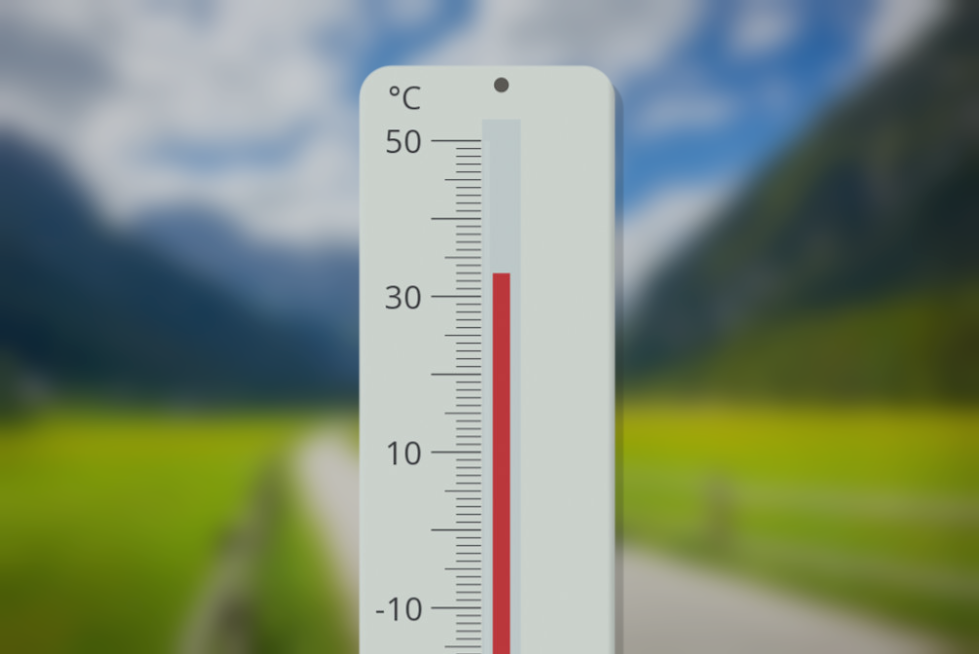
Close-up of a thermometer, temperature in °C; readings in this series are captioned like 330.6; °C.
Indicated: 33; °C
